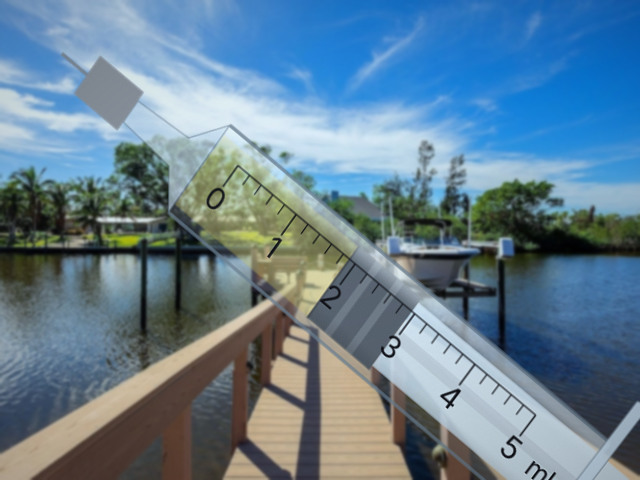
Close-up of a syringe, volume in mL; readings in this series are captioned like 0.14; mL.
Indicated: 1.9; mL
